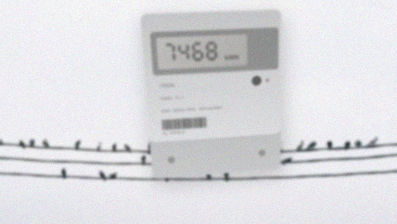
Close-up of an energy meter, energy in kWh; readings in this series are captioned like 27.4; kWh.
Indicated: 7468; kWh
